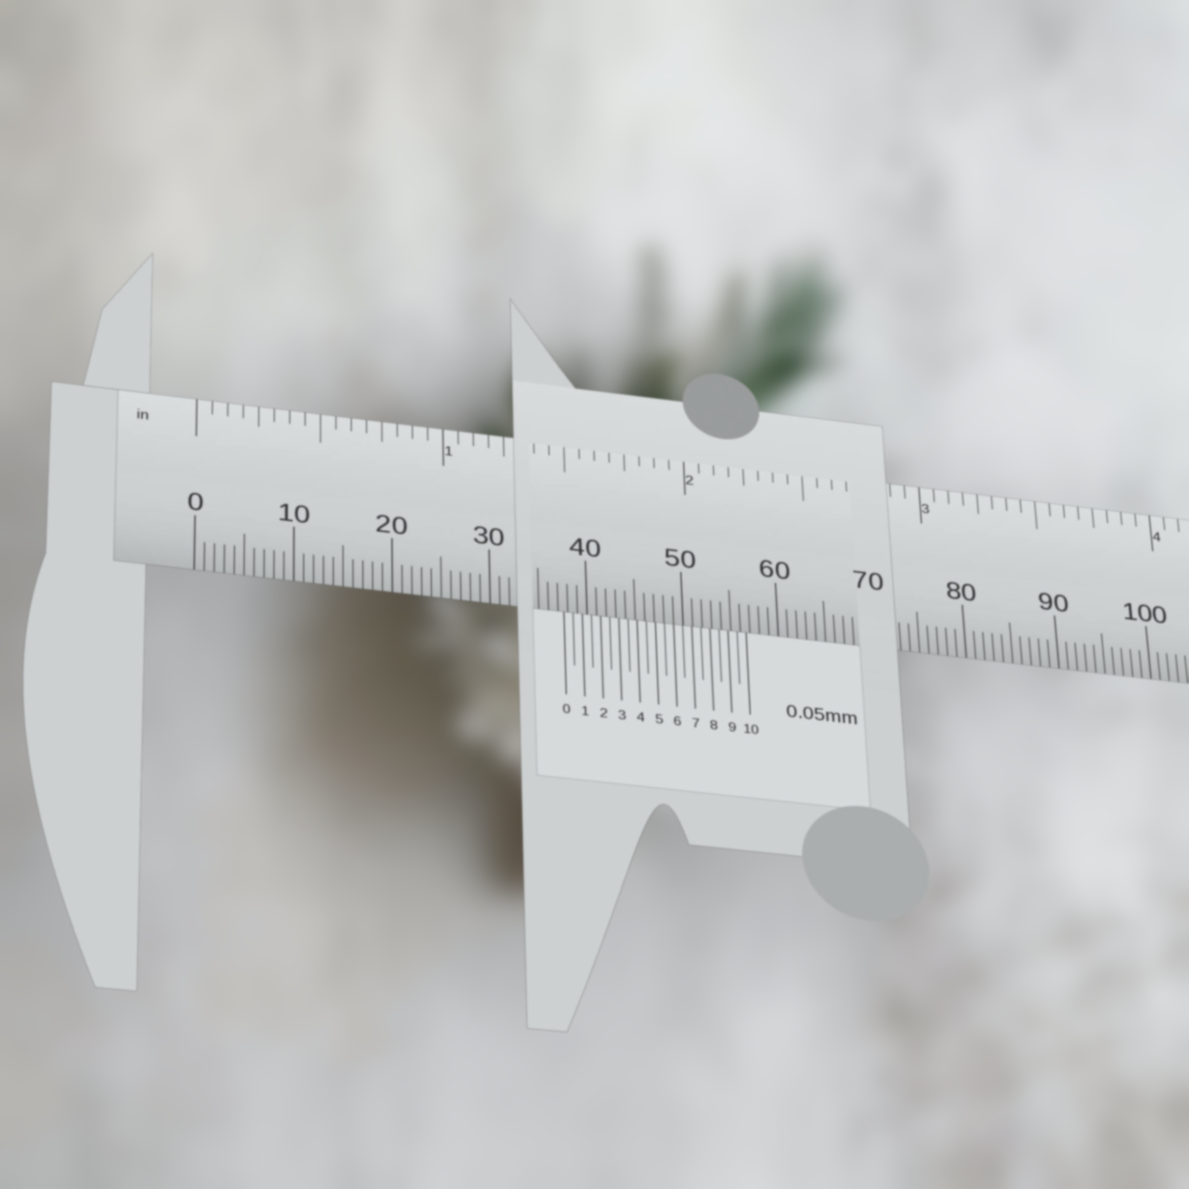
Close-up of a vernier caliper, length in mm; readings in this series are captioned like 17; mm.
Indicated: 37.6; mm
